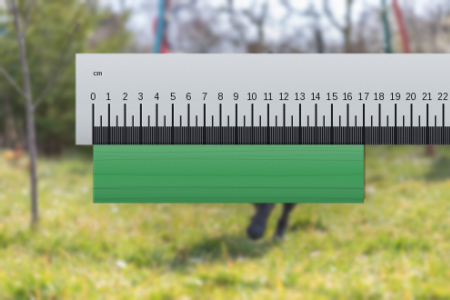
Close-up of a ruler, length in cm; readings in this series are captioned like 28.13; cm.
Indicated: 17; cm
